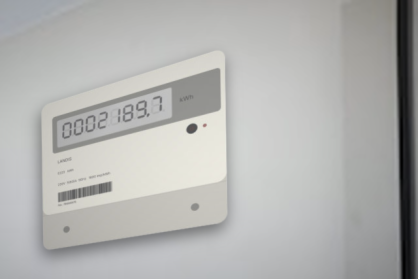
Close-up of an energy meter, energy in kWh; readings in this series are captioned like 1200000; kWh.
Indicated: 2189.7; kWh
